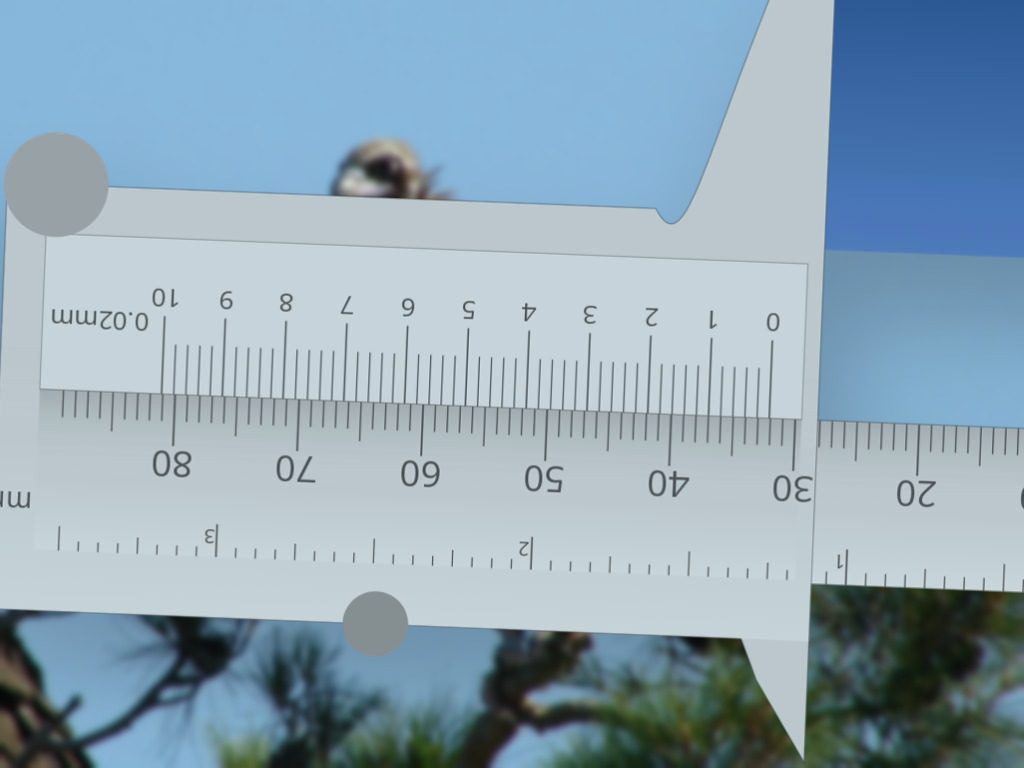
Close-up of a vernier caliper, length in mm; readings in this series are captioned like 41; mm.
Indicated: 32.1; mm
